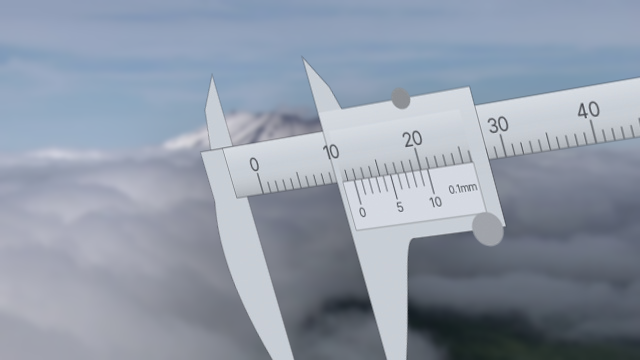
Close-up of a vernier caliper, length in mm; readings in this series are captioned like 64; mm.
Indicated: 11.8; mm
